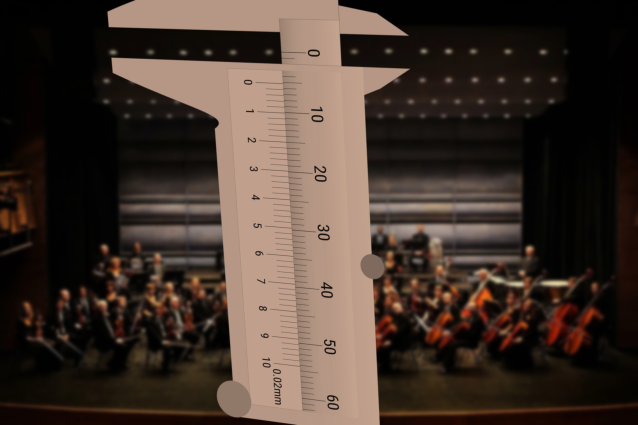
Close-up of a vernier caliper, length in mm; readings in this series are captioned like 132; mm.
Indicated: 5.2; mm
